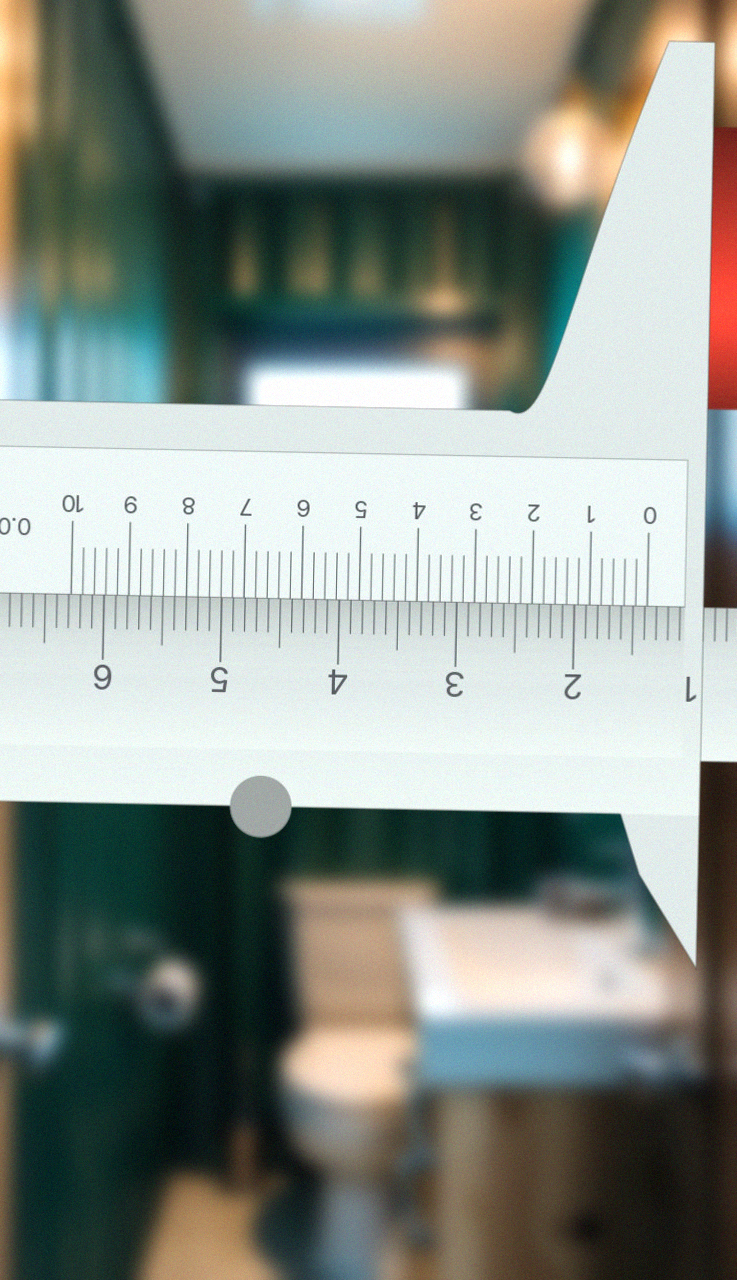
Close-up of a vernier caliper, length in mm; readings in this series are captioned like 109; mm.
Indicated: 13.8; mm
